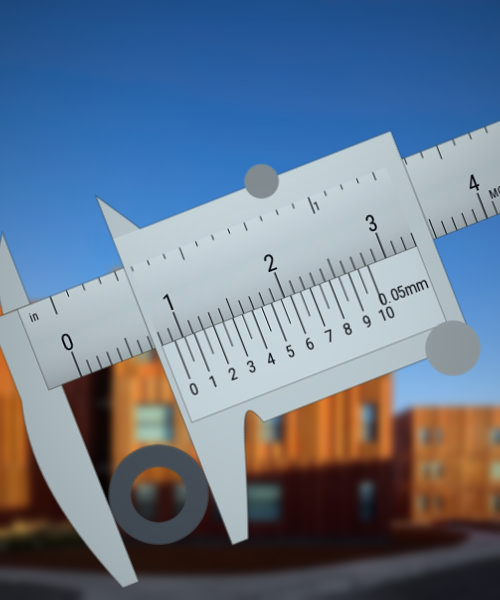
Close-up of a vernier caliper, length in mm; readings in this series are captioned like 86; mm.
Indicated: 9.2; mm
